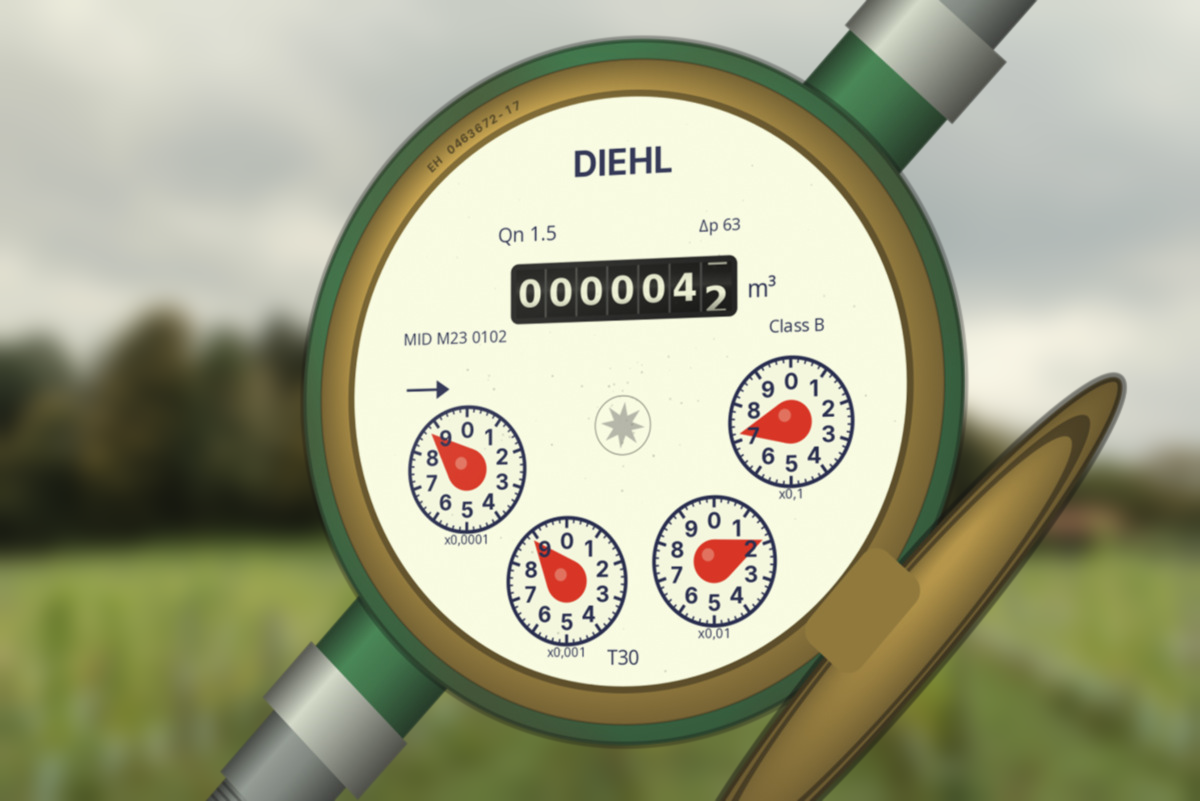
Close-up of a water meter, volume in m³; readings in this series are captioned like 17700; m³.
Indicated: 41.7188; m³
